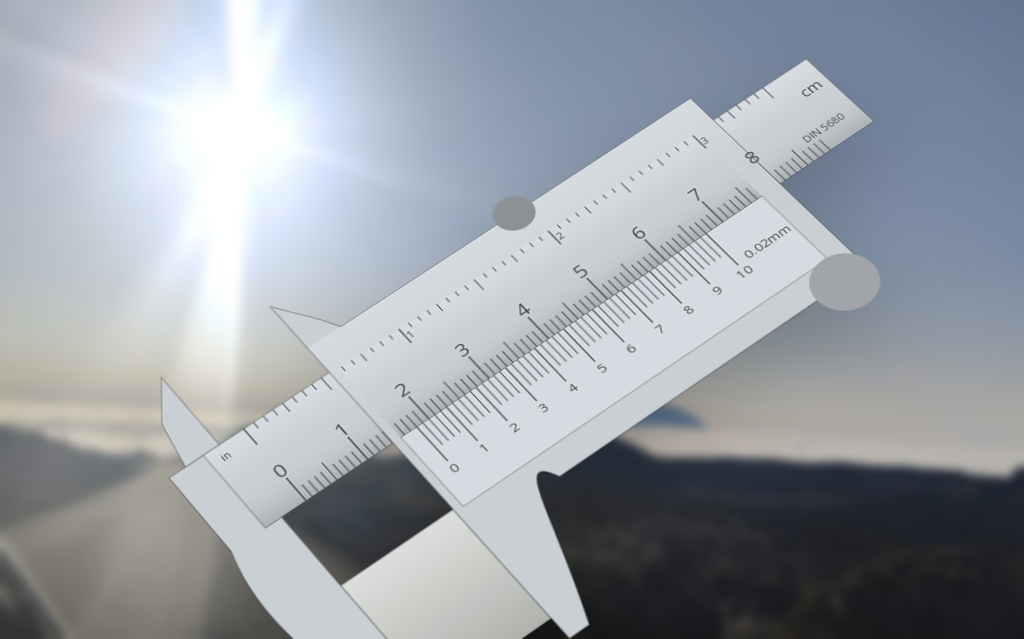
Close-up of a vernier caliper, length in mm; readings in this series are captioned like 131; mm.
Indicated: 18.0; mm
